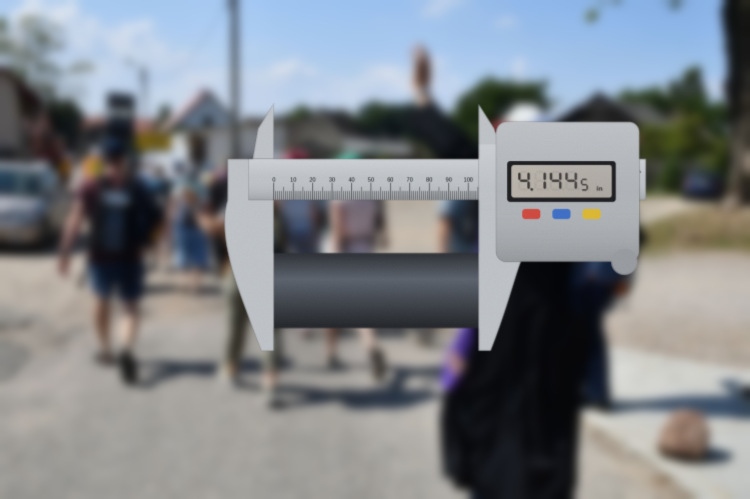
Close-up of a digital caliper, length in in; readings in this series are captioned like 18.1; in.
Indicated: 4.1445; in
